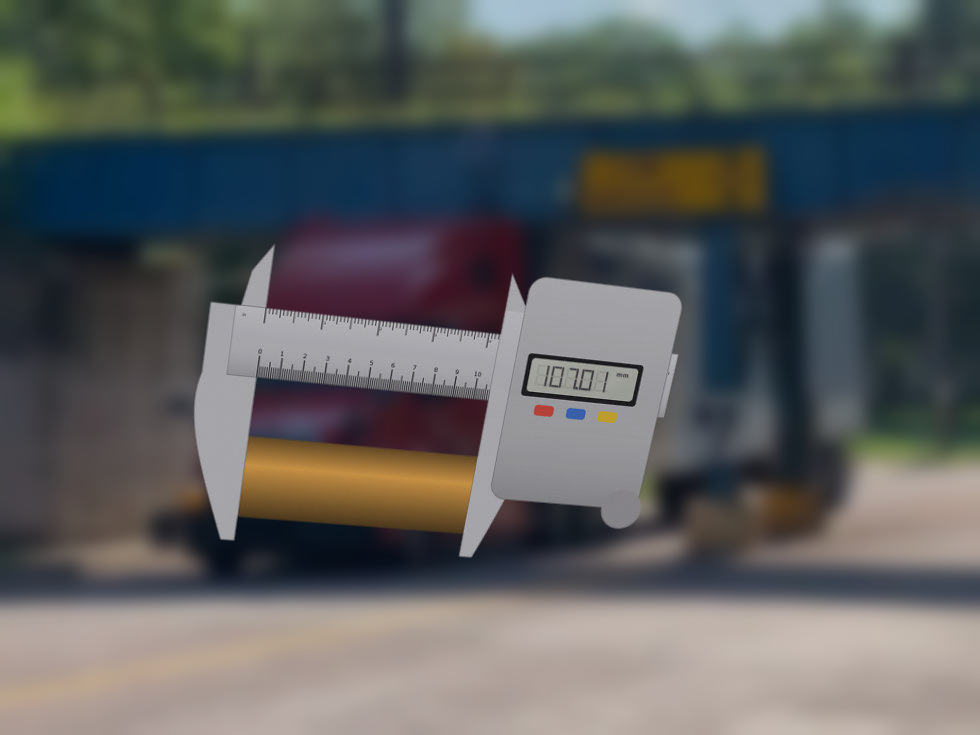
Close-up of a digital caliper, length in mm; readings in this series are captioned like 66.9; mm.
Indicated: 107.01; mm
